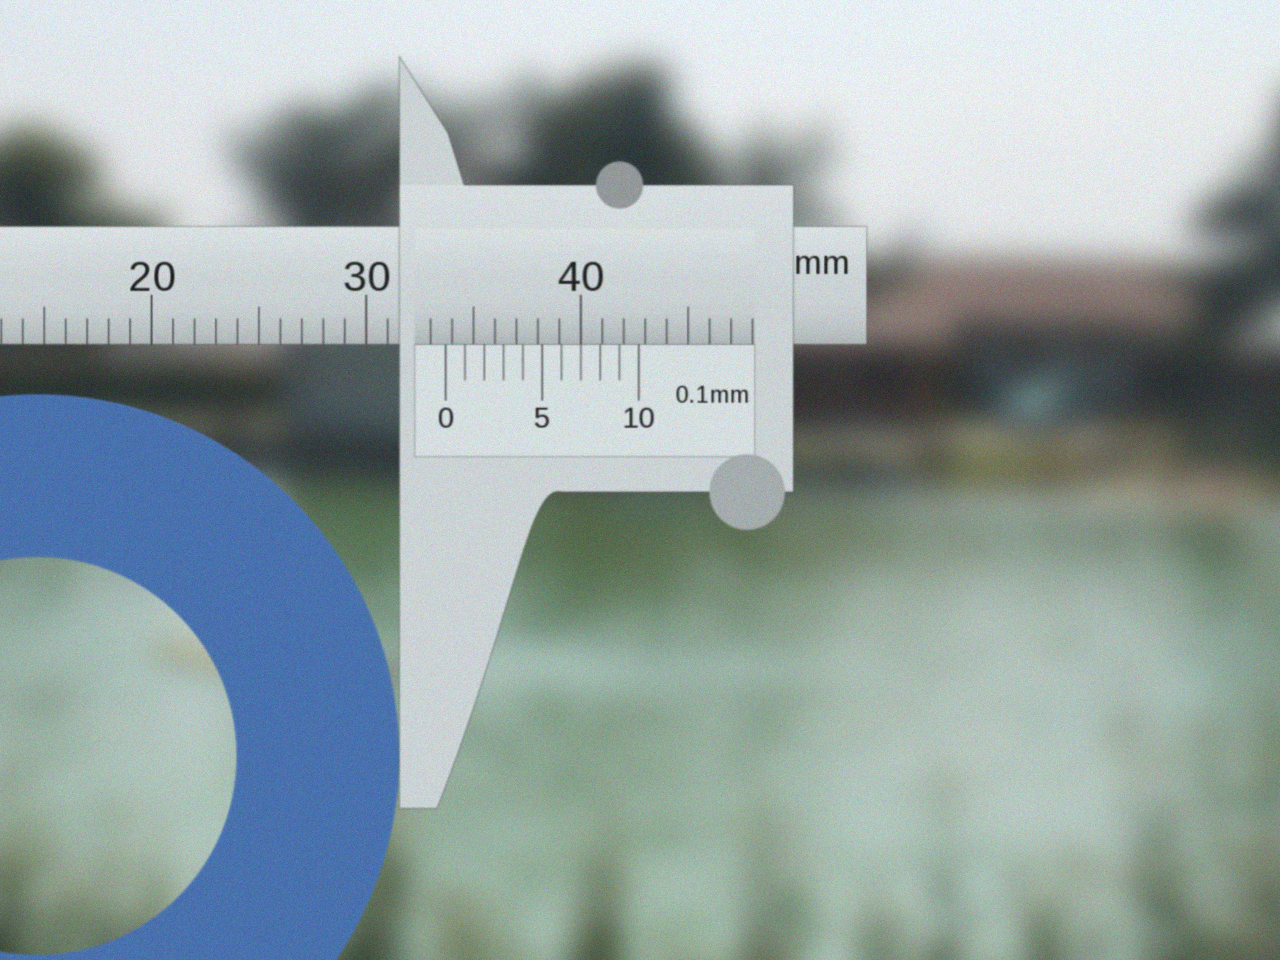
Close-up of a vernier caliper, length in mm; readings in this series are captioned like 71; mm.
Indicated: 33.7; mm
